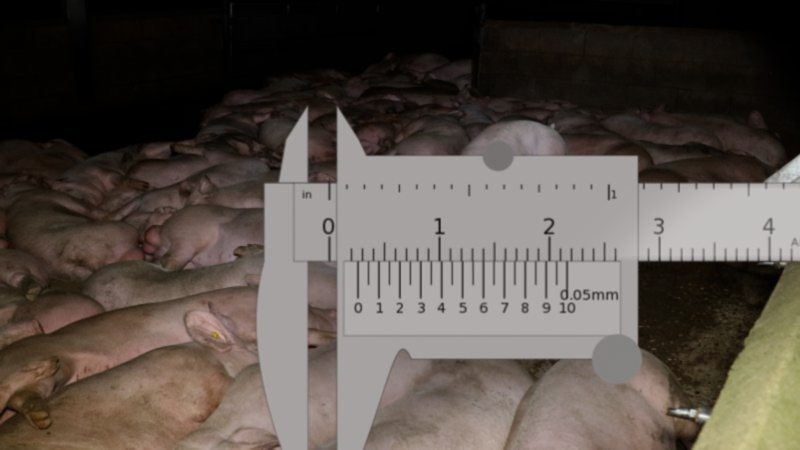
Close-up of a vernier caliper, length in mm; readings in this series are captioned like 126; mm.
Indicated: 2.6; mm
